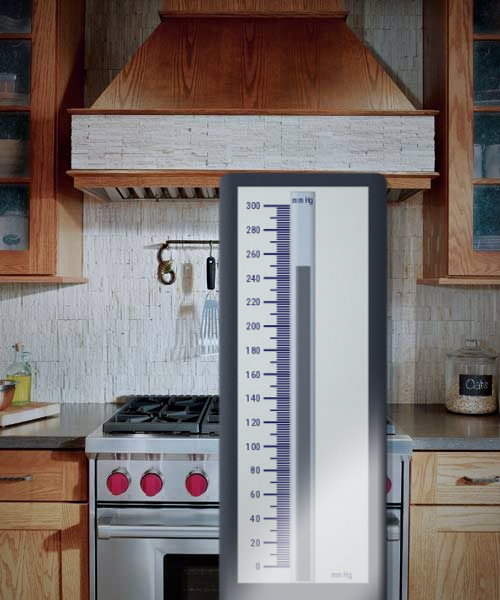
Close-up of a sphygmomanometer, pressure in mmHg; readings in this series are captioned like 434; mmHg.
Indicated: 250; mmHg
